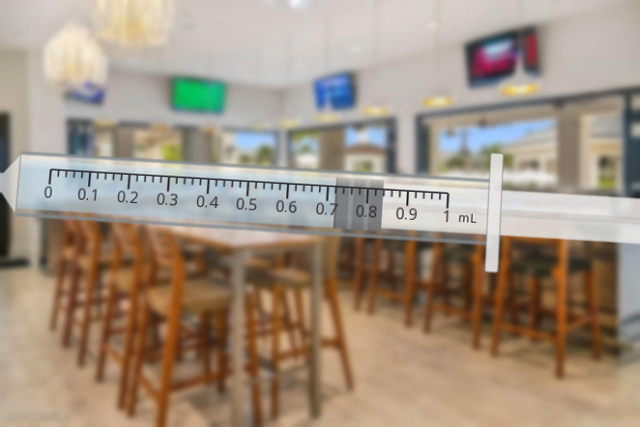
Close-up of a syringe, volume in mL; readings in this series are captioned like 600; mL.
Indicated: 0.72; mL
